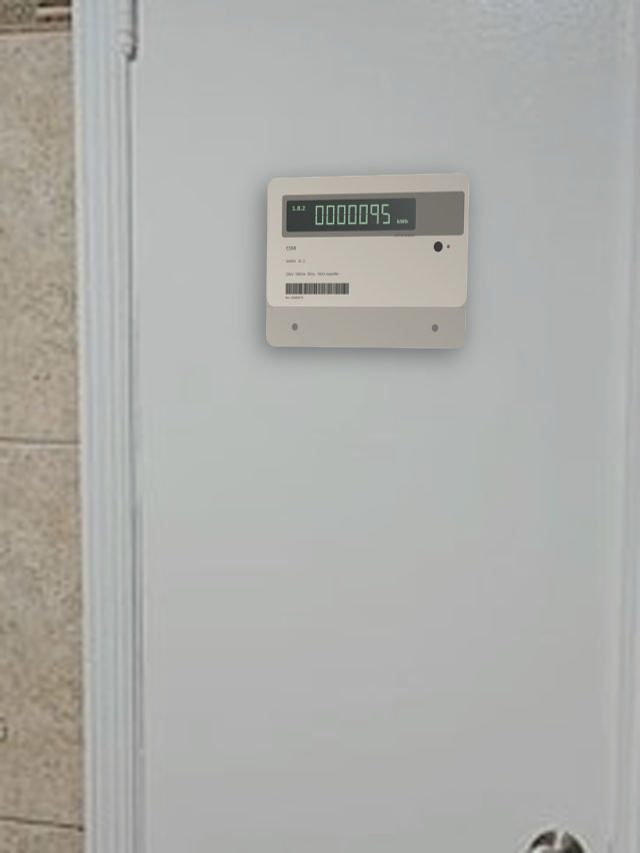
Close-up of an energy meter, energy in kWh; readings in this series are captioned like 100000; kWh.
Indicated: 95; kWh
